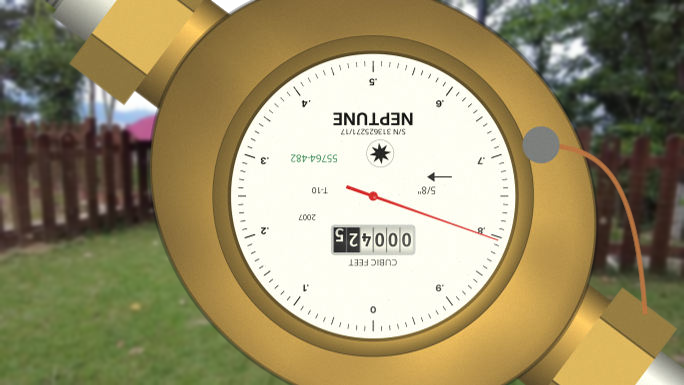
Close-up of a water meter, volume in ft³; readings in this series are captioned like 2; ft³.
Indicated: 424.80; ft³
